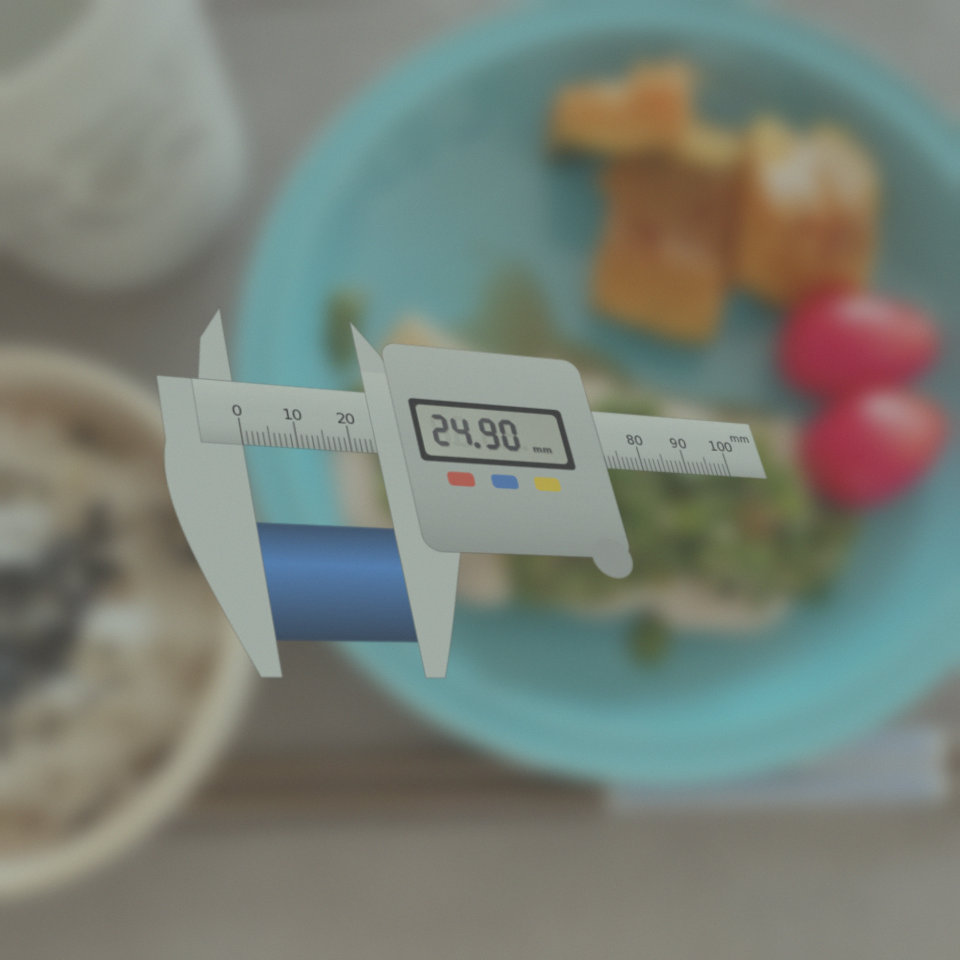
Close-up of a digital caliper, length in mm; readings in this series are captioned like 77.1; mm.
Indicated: 24.90; mm
